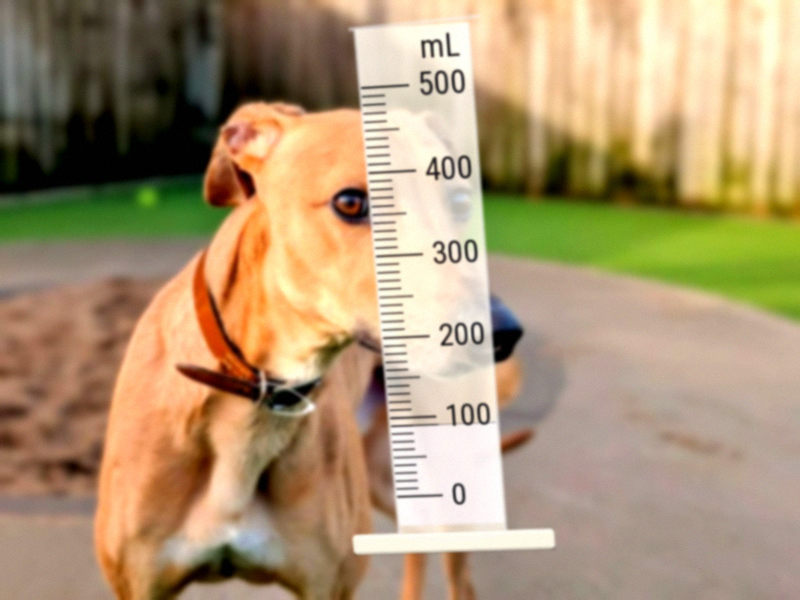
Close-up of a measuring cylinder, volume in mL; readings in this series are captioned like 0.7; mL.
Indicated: 90; mL
